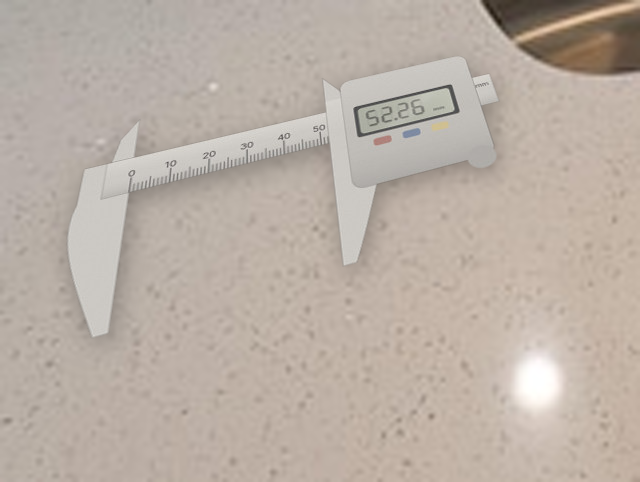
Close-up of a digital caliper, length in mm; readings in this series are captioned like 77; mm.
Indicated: 52.26; mm
